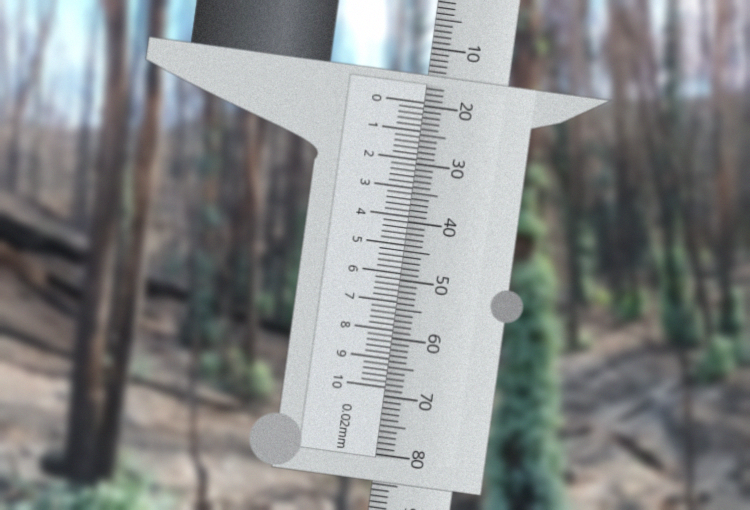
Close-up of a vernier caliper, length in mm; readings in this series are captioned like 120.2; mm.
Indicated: 19.5; mm
